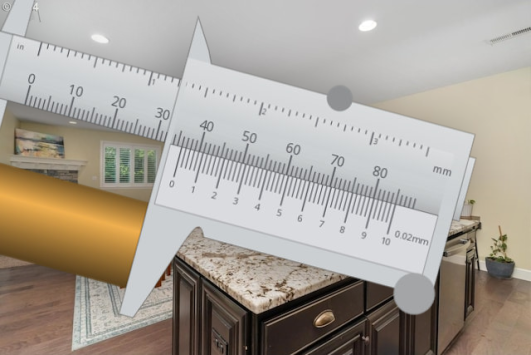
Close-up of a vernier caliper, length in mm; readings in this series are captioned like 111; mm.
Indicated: 36.0; mm
